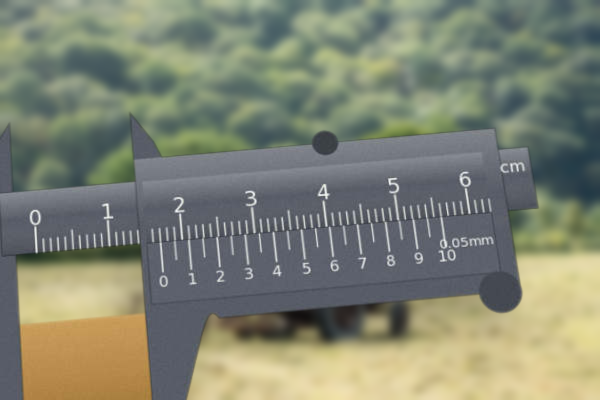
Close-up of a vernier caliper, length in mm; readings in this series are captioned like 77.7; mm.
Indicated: 17.0; mm
